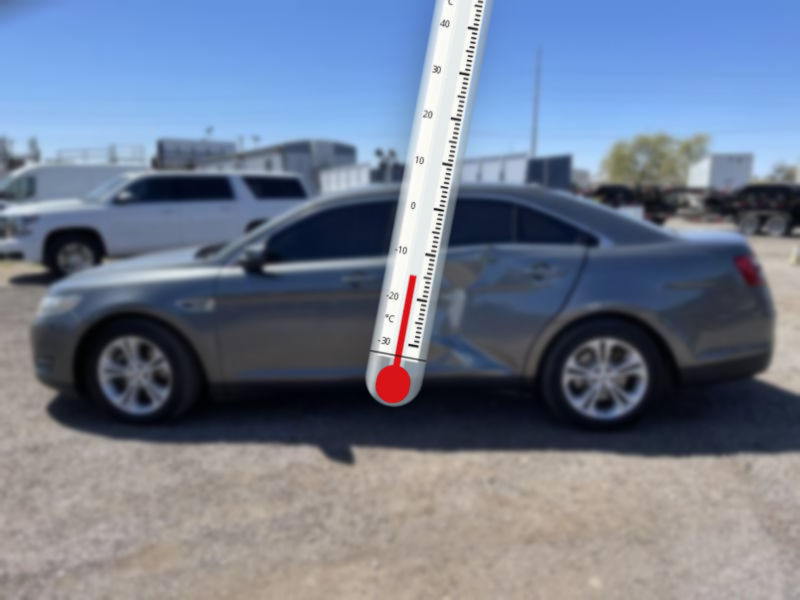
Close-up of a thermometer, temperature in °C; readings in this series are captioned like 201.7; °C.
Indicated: -15; °C
